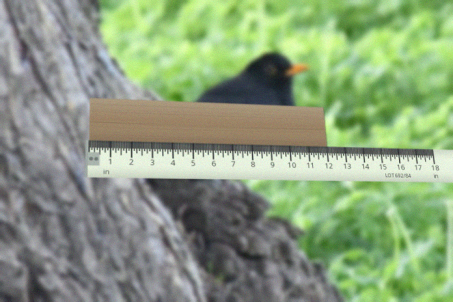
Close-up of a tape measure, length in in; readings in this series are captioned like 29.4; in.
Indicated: 12; in
